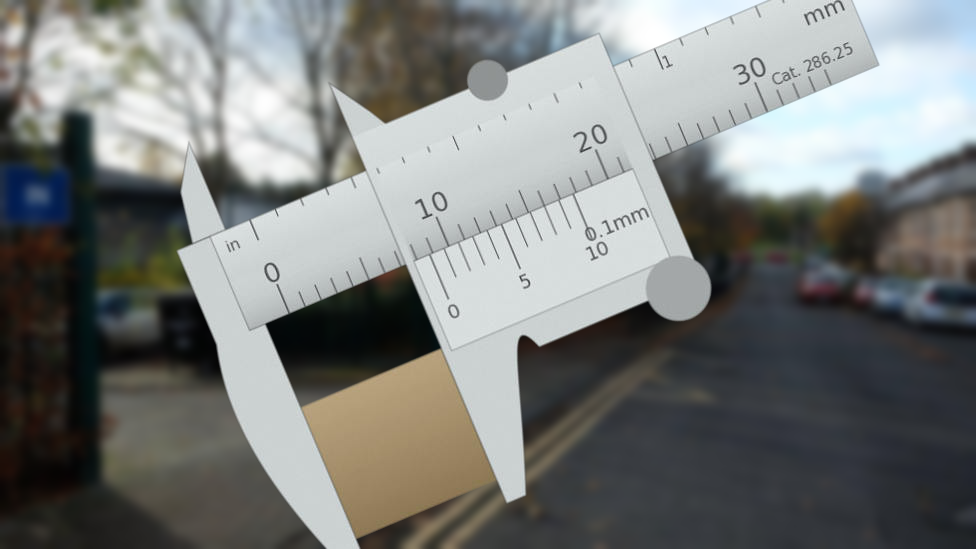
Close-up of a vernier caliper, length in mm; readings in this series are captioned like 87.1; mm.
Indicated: 8.8; mm
